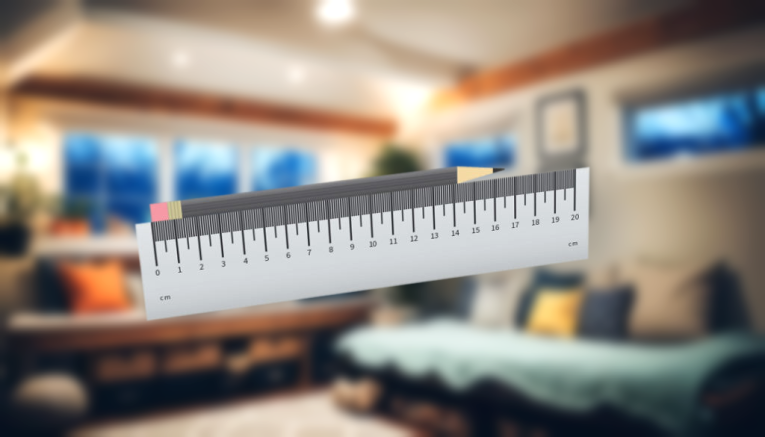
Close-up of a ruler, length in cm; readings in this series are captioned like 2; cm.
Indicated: 16.5; cm
